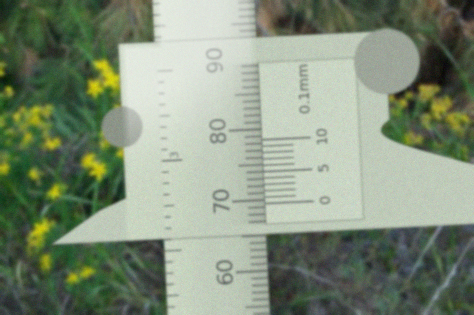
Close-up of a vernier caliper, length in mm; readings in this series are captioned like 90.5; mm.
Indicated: 69.5; mm
